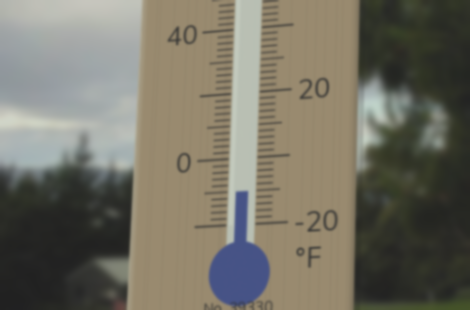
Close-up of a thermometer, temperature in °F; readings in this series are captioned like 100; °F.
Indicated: -10; °F
